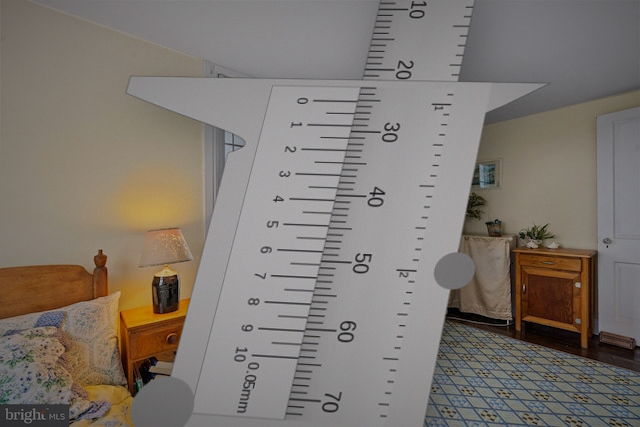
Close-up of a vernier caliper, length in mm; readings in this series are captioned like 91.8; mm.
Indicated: 25.2; mm
